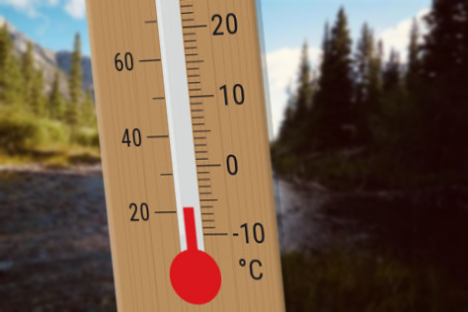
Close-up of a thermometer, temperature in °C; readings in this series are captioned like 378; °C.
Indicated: -6; °C
